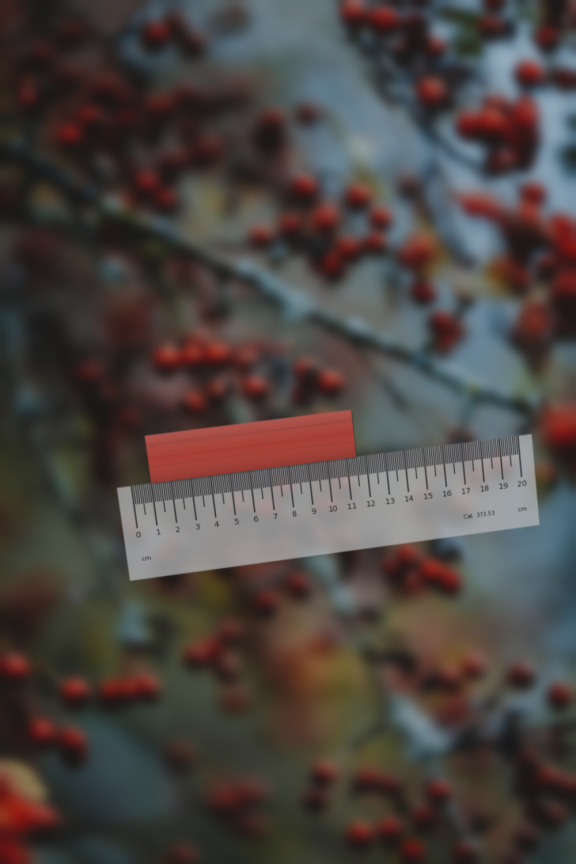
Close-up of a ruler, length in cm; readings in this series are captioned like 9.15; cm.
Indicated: 10.5; cm
